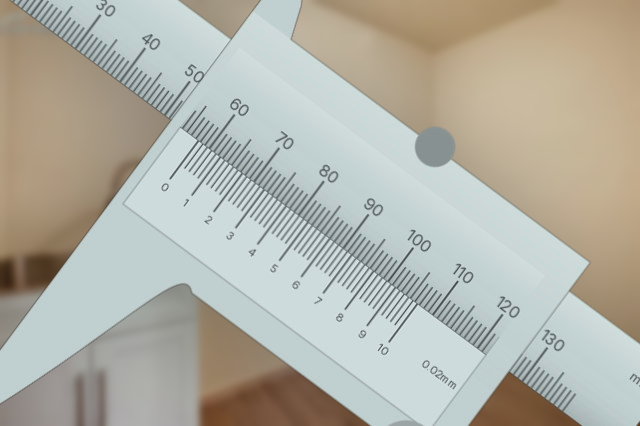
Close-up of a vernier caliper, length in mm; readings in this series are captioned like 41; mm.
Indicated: 57.6; mm
